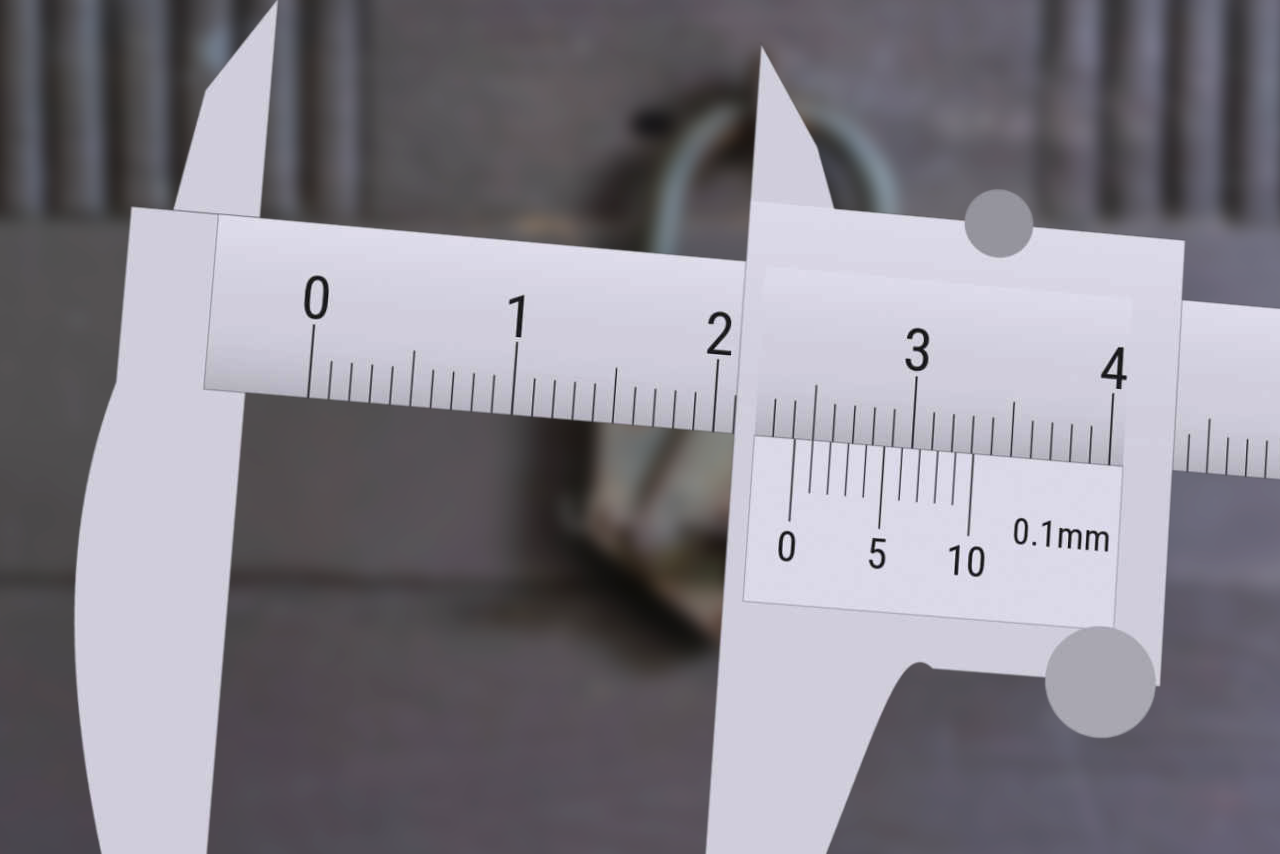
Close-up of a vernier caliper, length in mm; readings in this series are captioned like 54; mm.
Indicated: 24.1; mm
